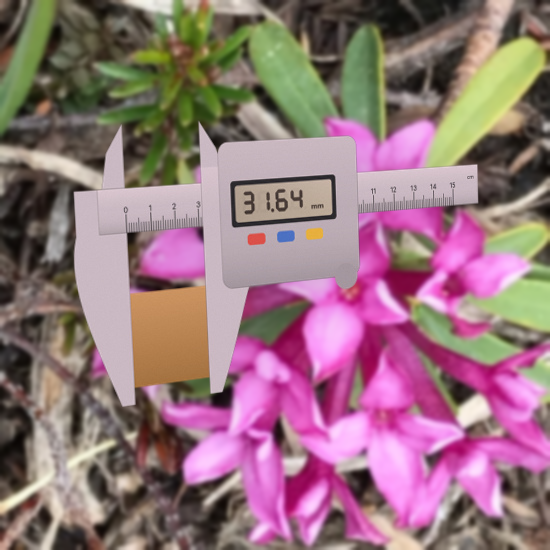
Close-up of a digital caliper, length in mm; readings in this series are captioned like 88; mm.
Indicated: 31.64; mm
